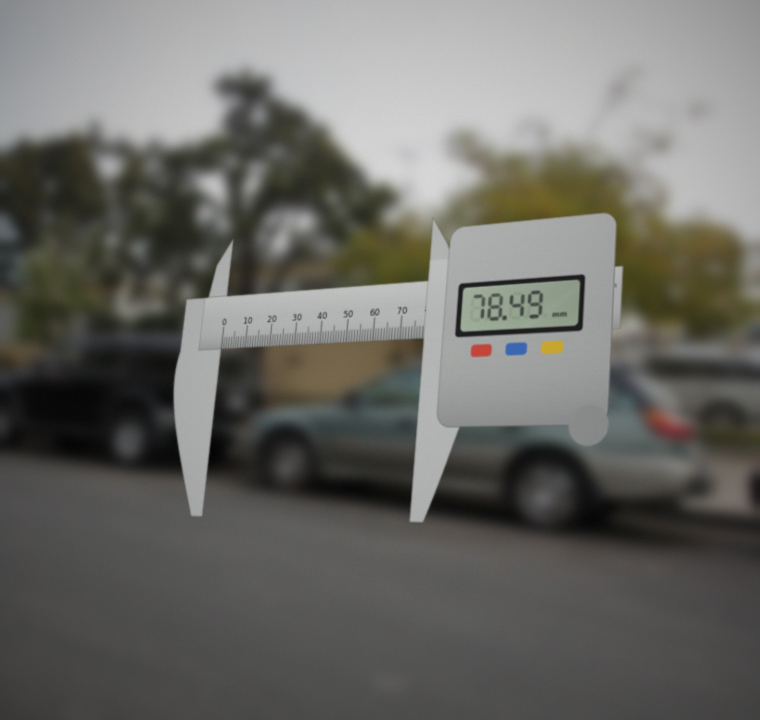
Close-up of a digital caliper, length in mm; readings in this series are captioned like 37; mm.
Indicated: 78.49; mm
